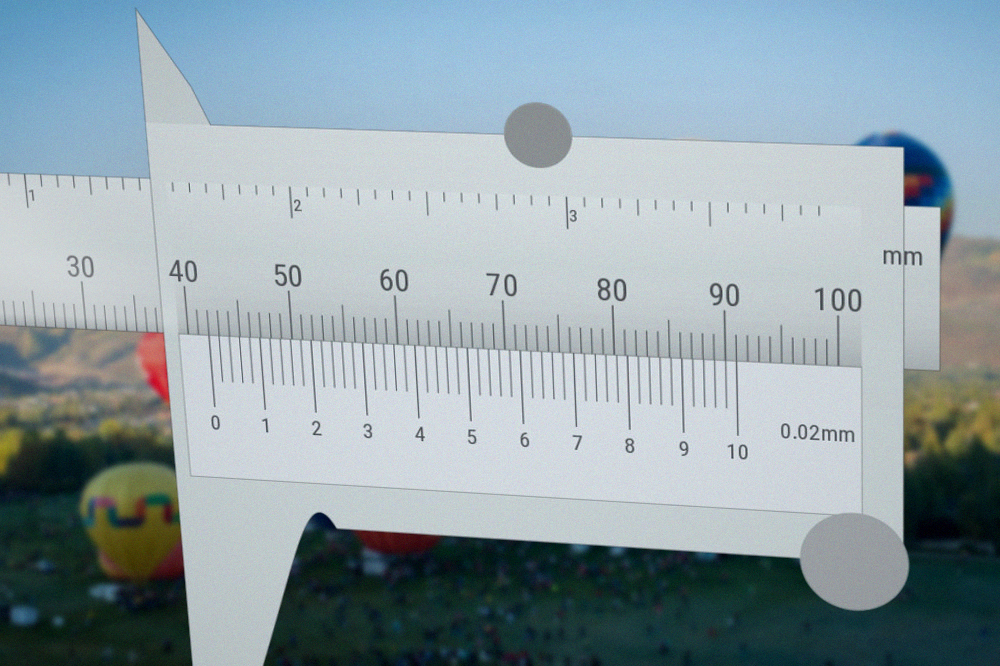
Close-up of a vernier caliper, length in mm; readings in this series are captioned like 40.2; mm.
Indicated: 42.0; mm
